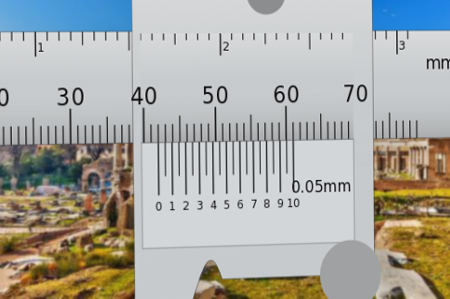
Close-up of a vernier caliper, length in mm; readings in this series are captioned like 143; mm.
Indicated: 42.0; mm
